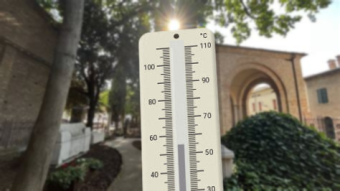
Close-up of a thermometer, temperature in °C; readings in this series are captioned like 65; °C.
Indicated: 55; °C
